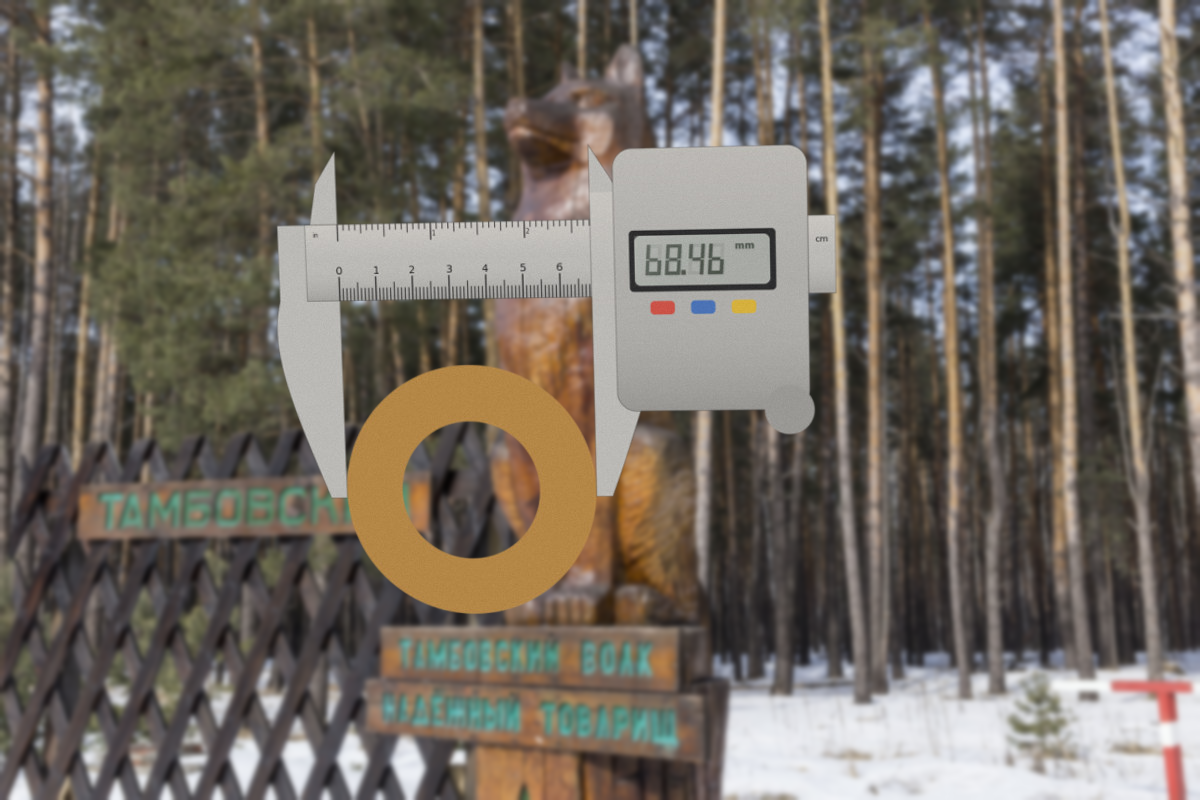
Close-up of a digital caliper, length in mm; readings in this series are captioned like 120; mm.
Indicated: 68.46; mm
